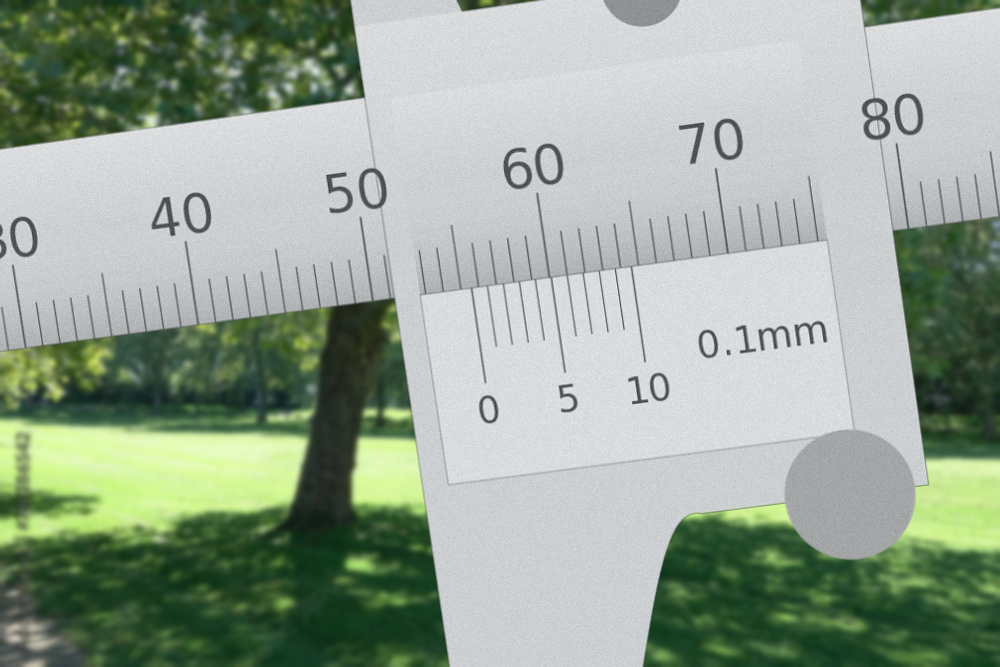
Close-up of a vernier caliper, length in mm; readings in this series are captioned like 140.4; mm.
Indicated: 55.6; mm
